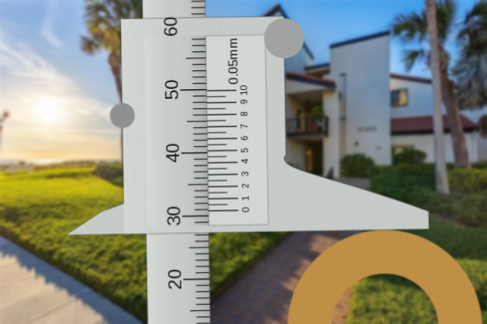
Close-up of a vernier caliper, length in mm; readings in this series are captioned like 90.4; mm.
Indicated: 30.8; mm
